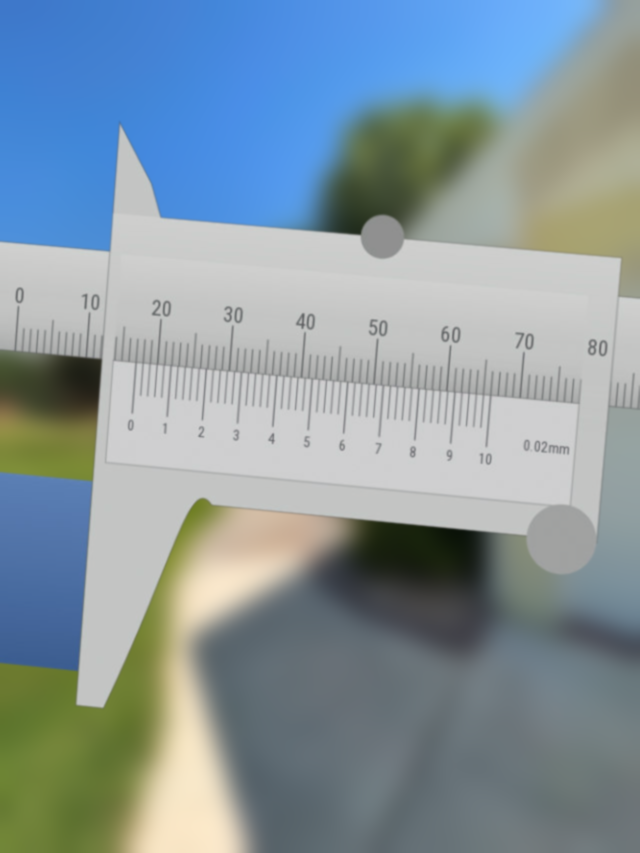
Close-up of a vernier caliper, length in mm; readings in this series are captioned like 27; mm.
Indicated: 17.0; mm
